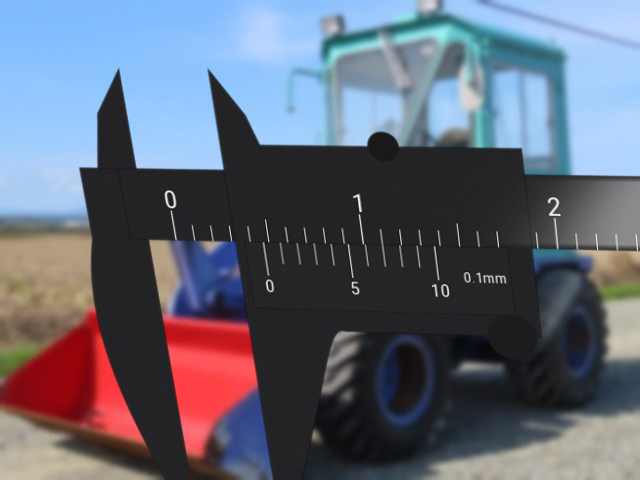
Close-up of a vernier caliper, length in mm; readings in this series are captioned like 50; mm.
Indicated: 4.7; mm
